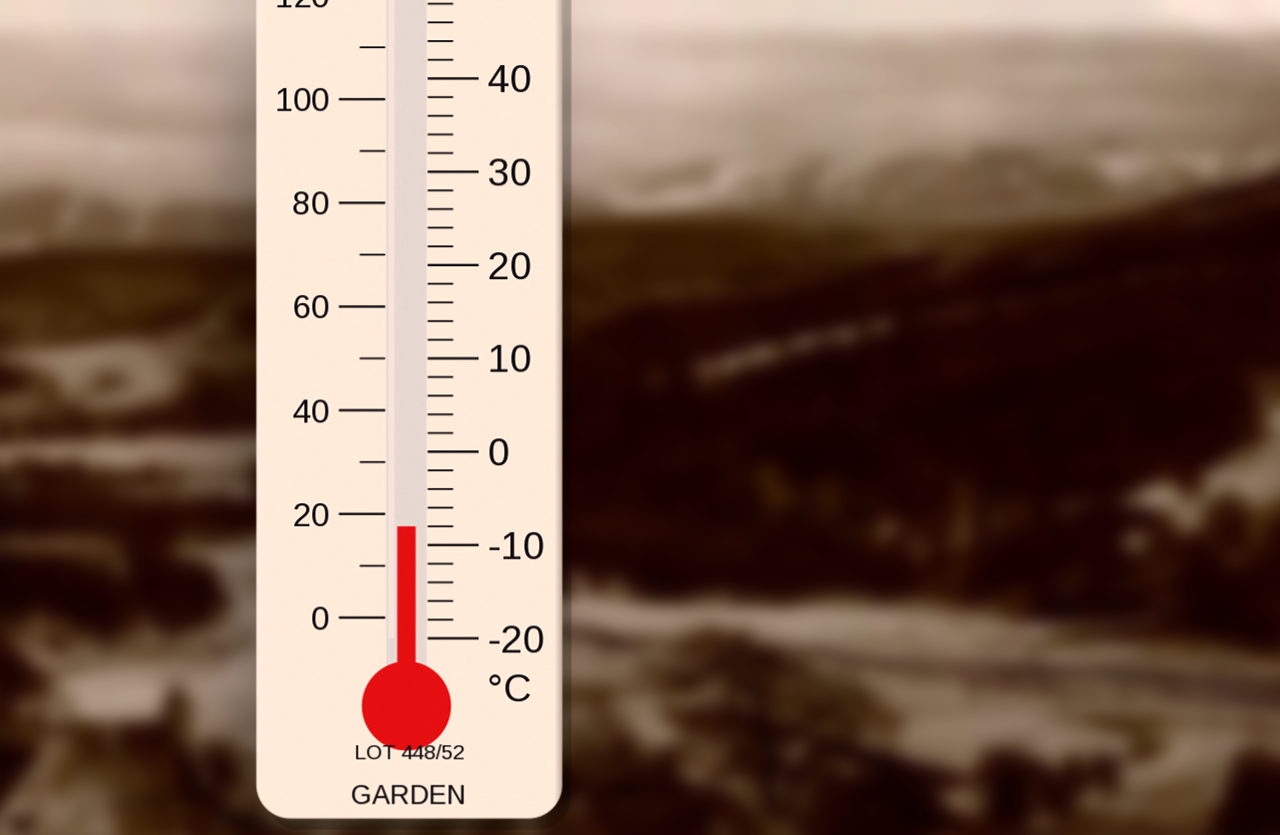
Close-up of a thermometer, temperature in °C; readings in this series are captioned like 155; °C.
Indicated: -8; °C
